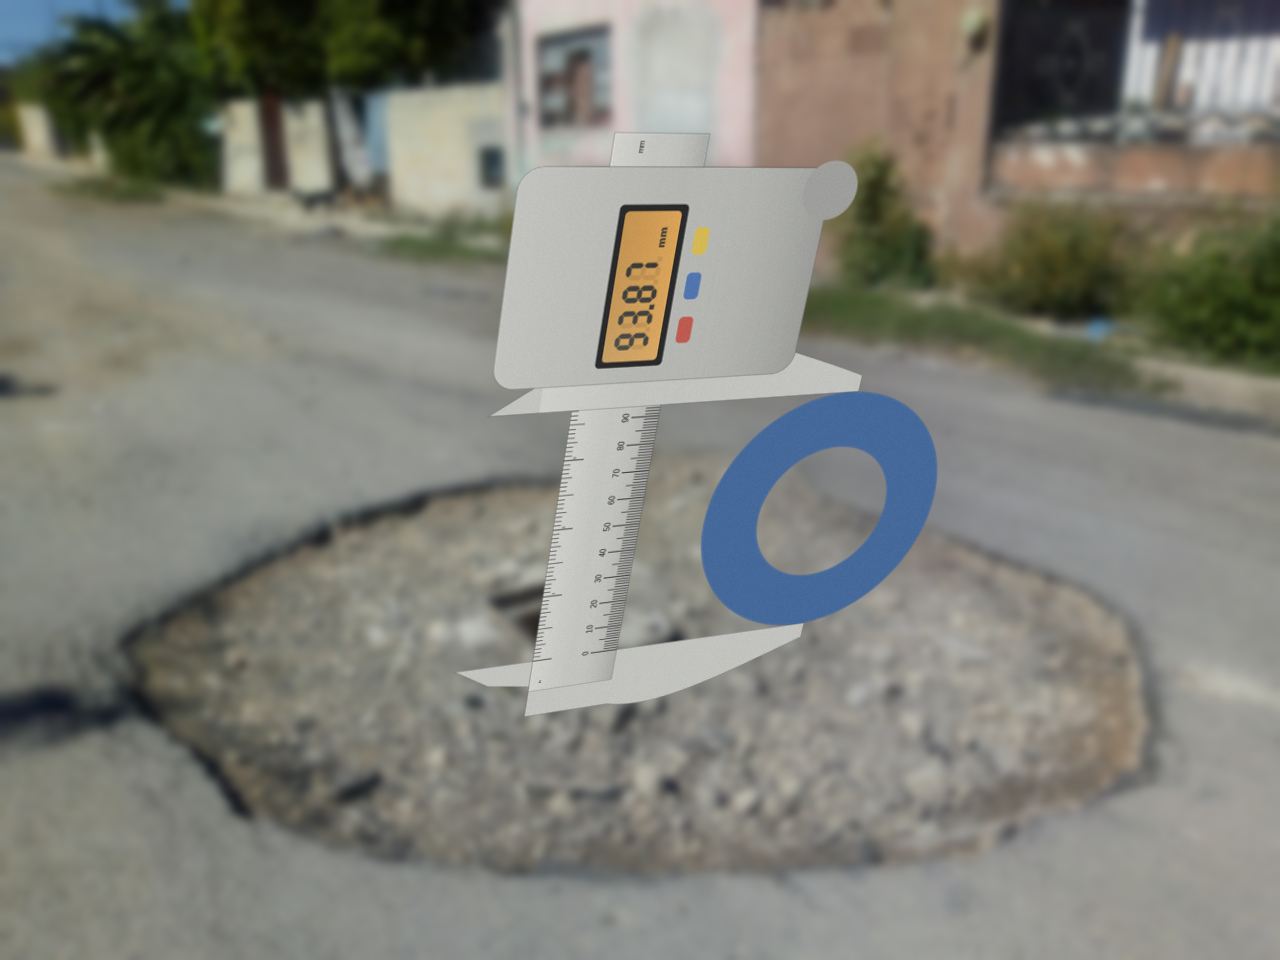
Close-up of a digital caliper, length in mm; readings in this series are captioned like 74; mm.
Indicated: 93.87; mm
